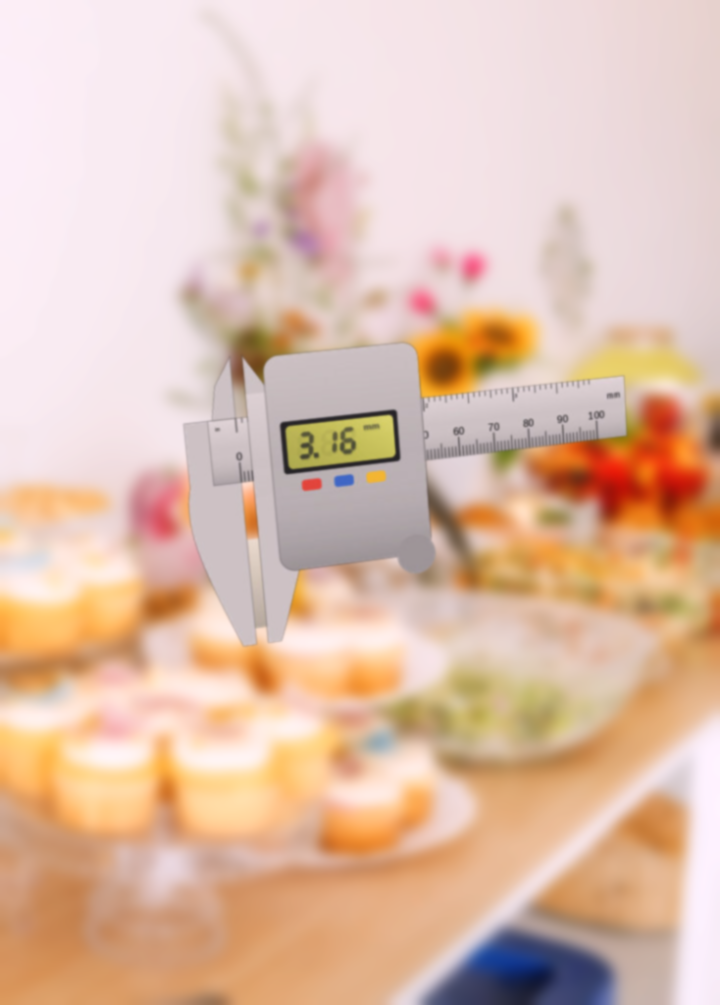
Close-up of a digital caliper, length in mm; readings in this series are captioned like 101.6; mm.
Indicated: 3.16; mm
